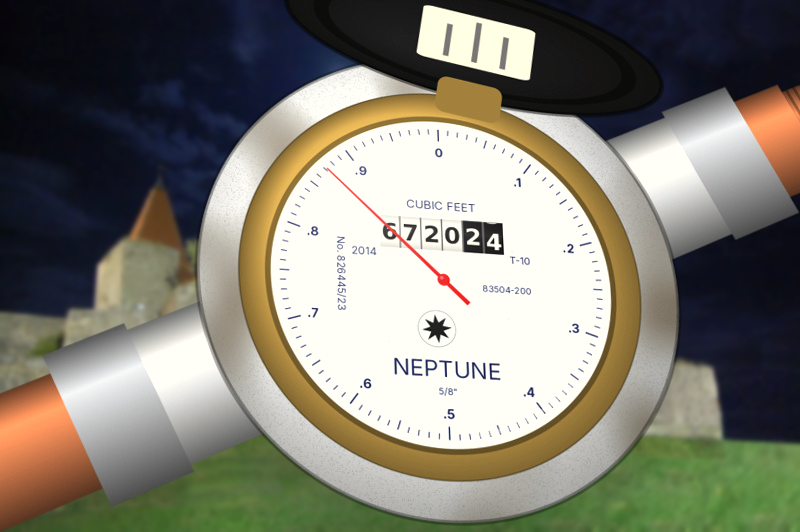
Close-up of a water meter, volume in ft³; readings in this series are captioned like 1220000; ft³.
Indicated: 672023.87; ft³
